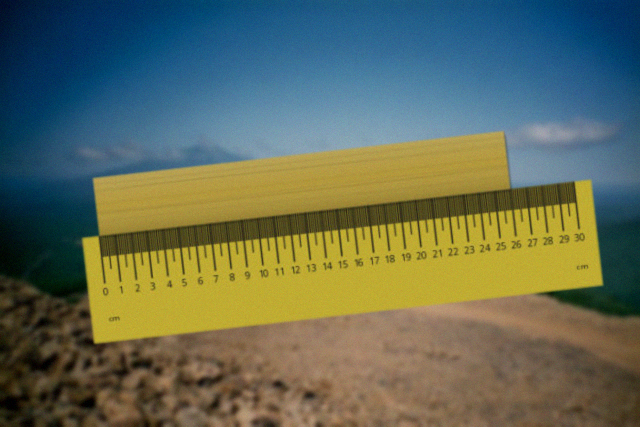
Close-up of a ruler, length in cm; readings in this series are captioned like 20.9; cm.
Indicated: 26; cm
